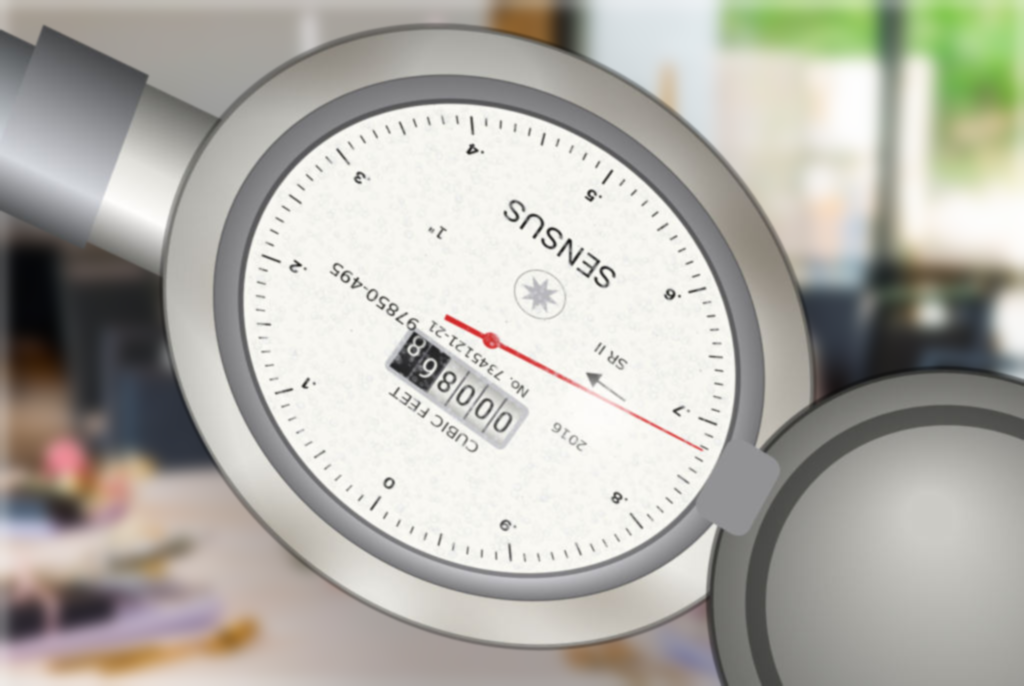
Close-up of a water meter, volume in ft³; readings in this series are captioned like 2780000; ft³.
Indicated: 867.72; ft³
